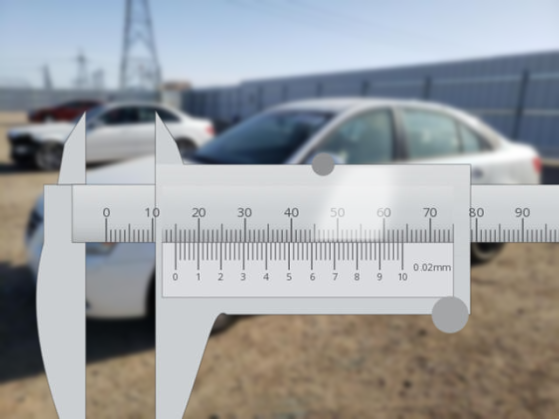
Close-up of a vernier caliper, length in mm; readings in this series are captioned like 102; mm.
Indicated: 15.0; mm
